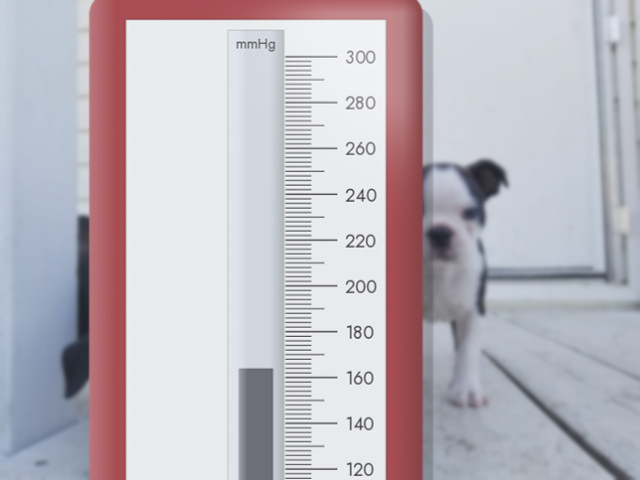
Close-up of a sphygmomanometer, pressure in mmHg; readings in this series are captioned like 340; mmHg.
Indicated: 164; mmHg
